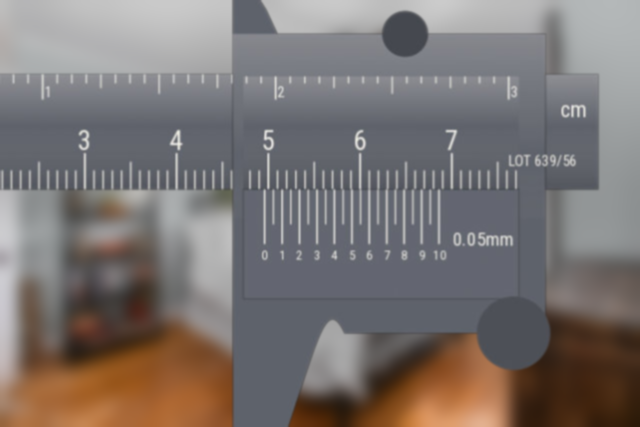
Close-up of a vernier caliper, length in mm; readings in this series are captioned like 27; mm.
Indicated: 49.6; mm
